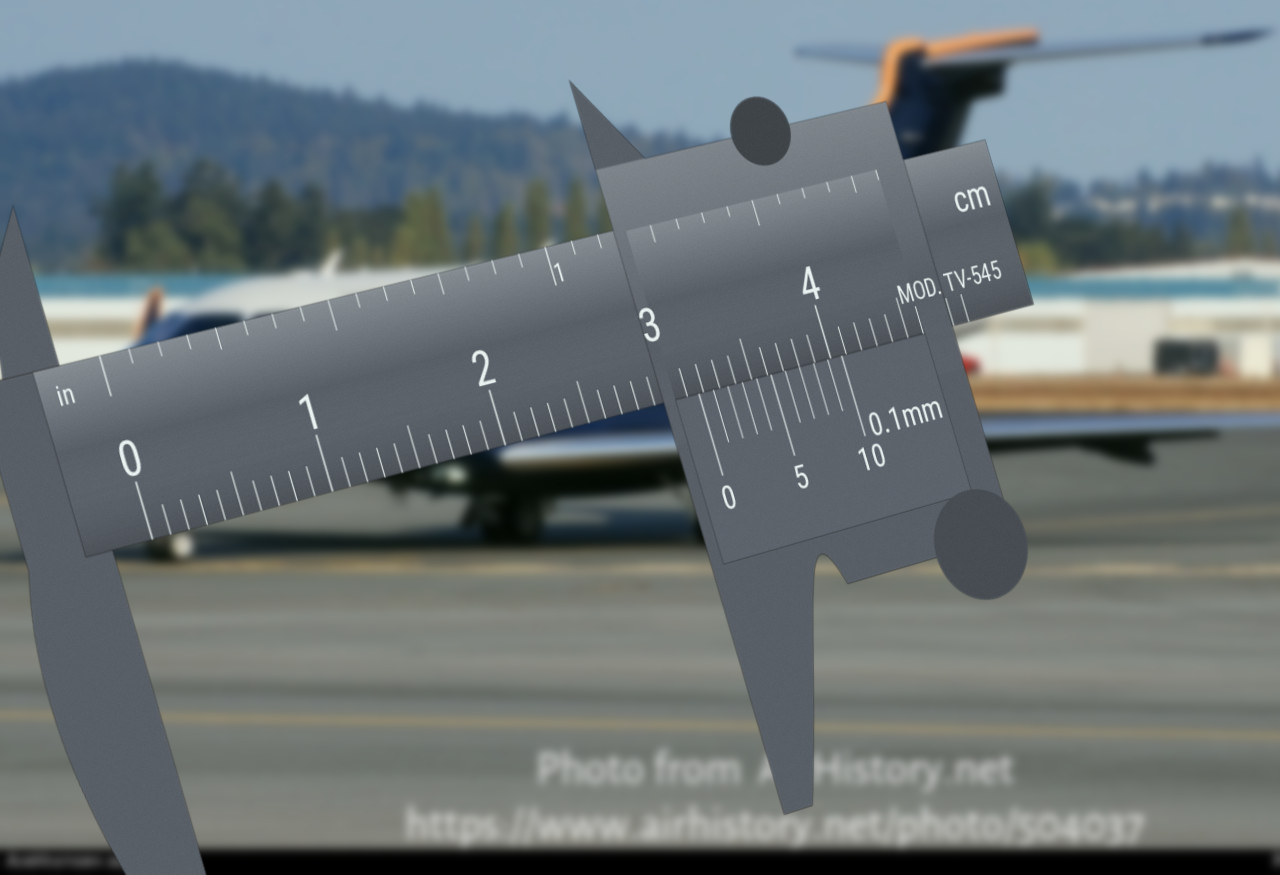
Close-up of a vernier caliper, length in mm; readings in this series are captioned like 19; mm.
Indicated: 31.7; mm
